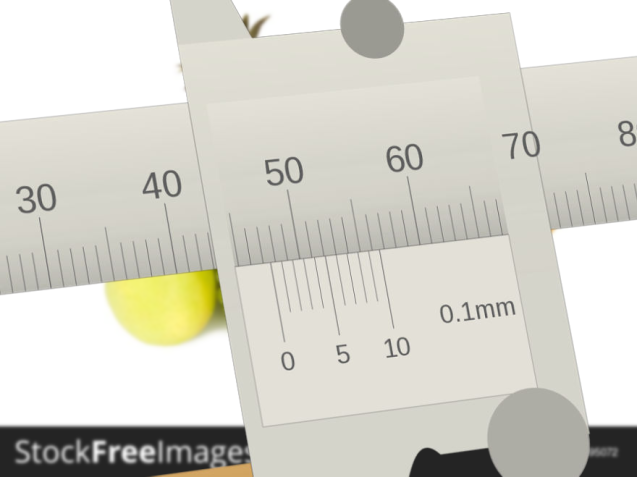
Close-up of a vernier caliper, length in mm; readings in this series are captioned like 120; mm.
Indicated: 47.6; mm
